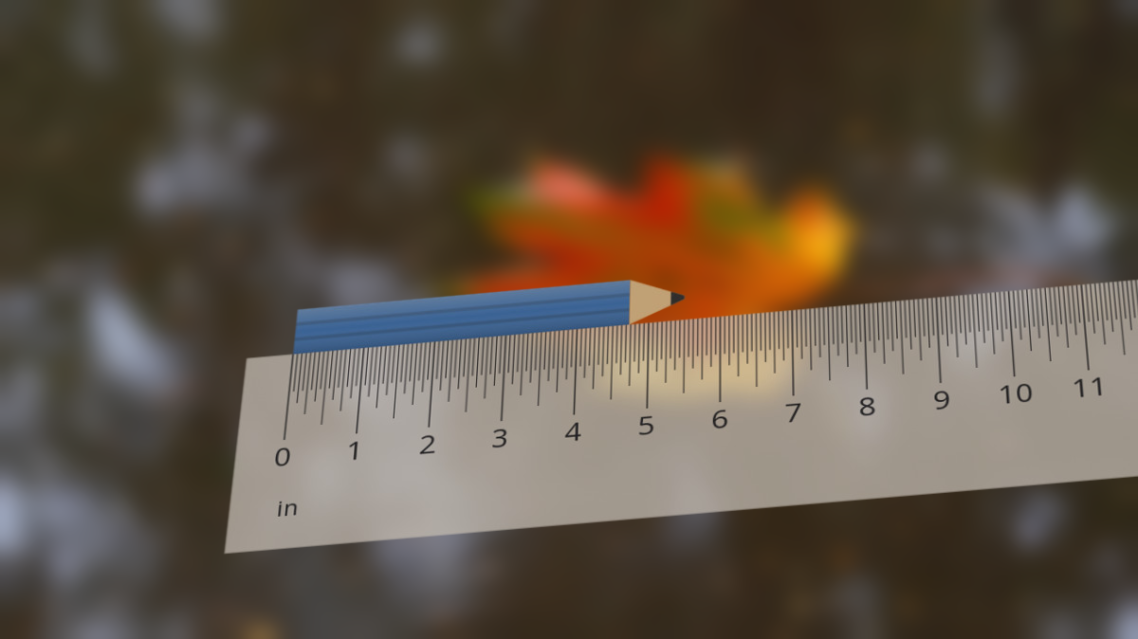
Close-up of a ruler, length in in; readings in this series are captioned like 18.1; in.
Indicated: 5.5; in
